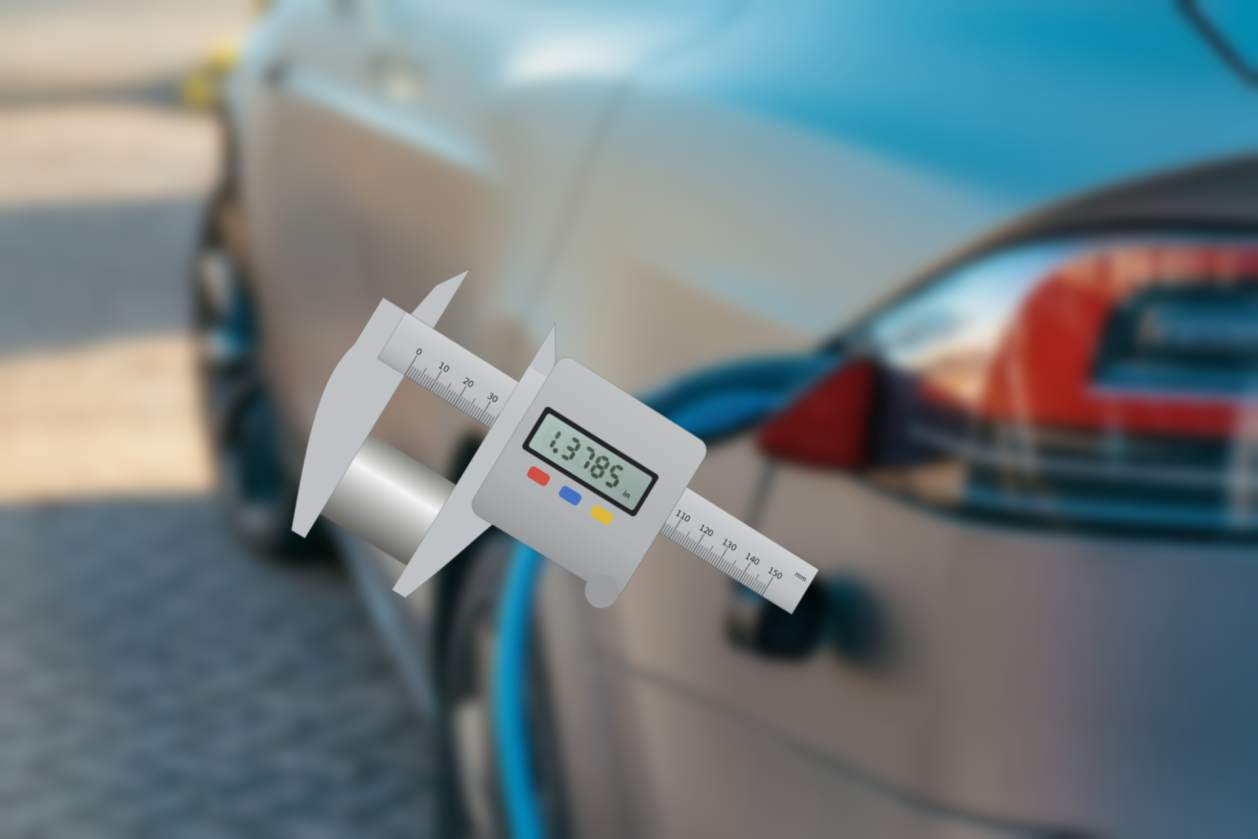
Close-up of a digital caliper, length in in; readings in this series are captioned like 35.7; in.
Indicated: 1.3785; in
